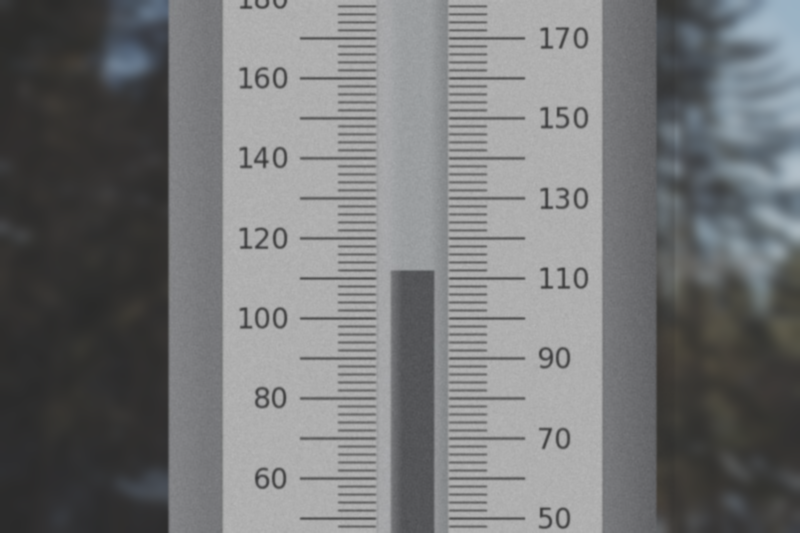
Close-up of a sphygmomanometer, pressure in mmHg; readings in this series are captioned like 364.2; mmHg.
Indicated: 112; mmHg
